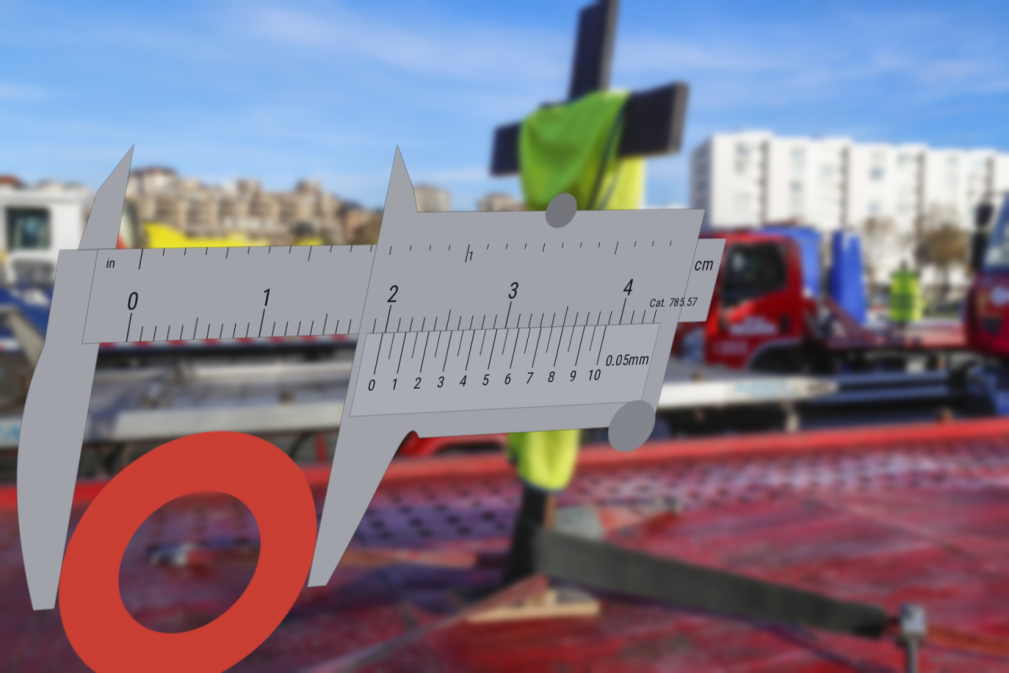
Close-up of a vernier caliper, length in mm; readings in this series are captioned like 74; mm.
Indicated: 19.8; mm
